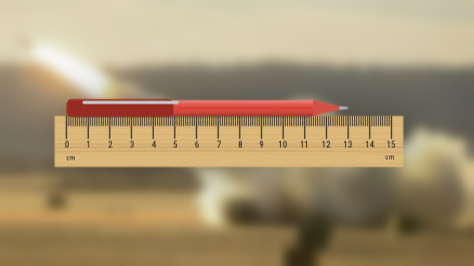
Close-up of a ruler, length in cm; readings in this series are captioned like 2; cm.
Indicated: 13; cm
